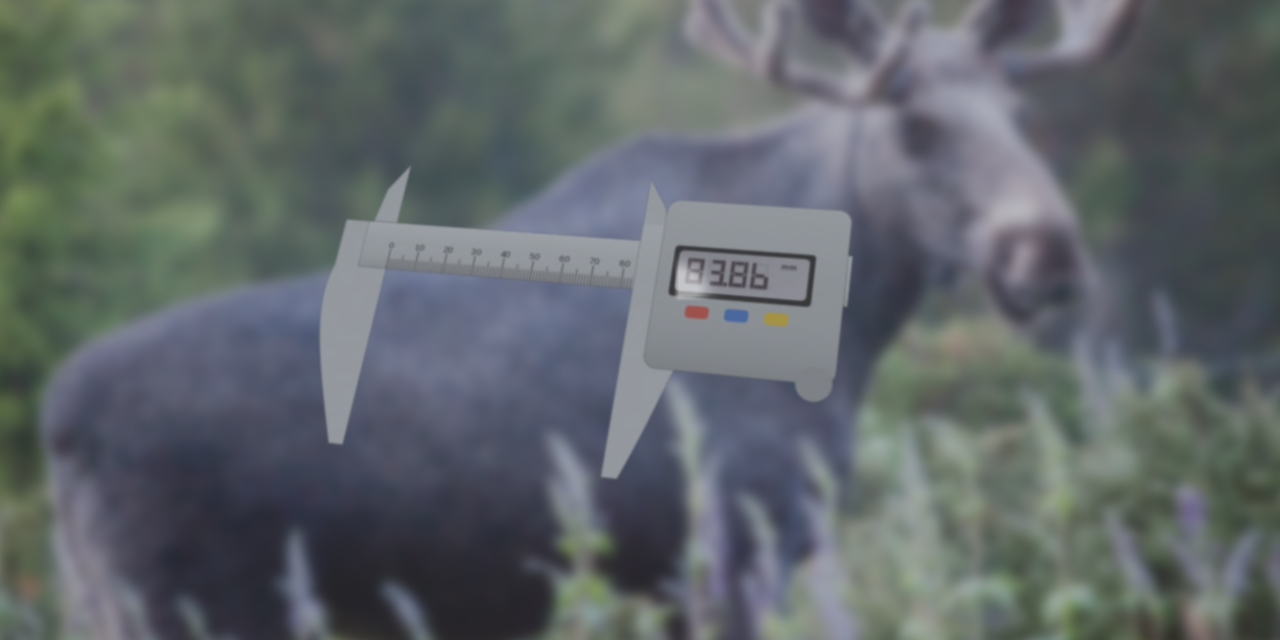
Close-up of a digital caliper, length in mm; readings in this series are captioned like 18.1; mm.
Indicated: 83.86; mm
